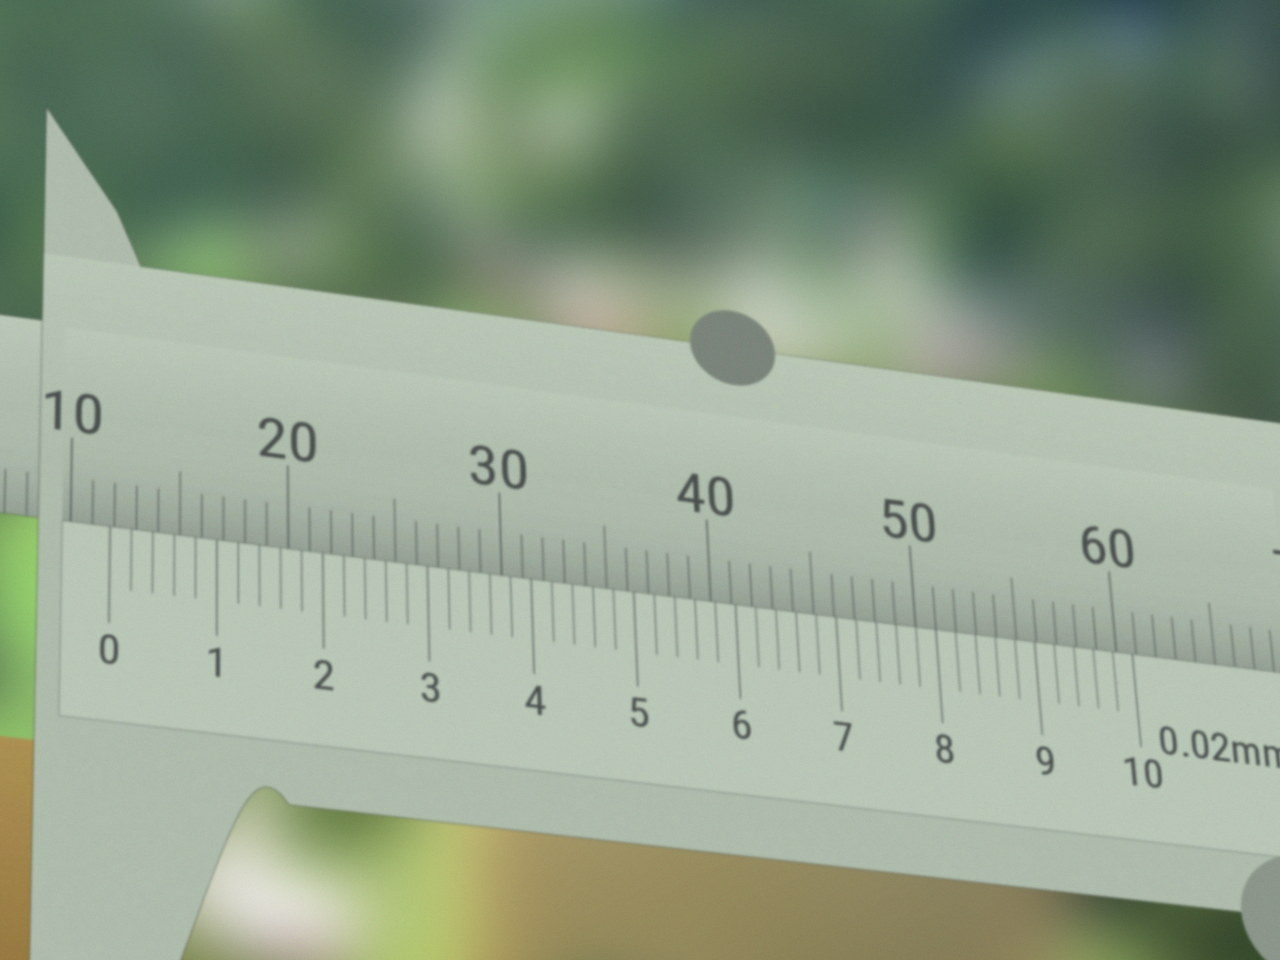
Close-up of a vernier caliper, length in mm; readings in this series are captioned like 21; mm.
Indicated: 11.8; mm
